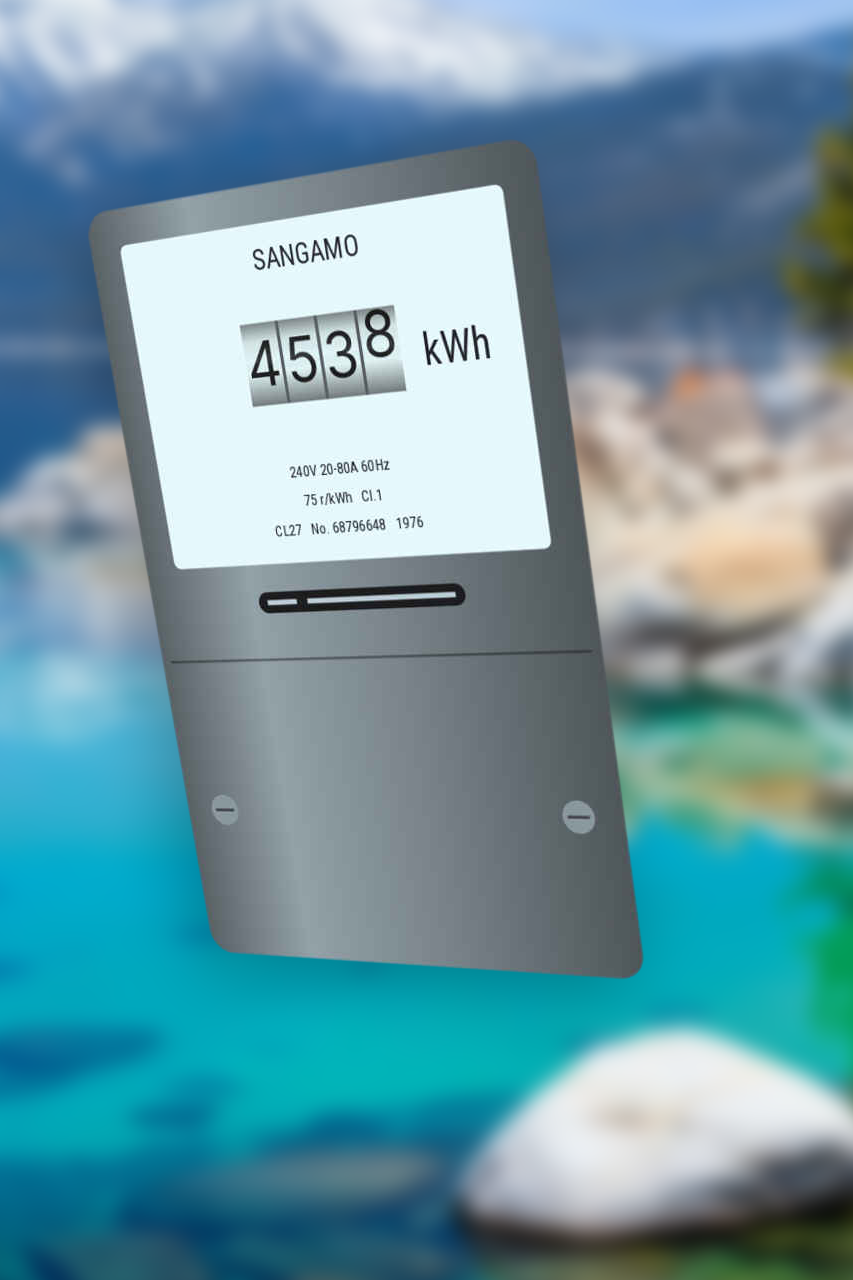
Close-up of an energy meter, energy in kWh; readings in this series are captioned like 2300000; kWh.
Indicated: 4538; kWh
